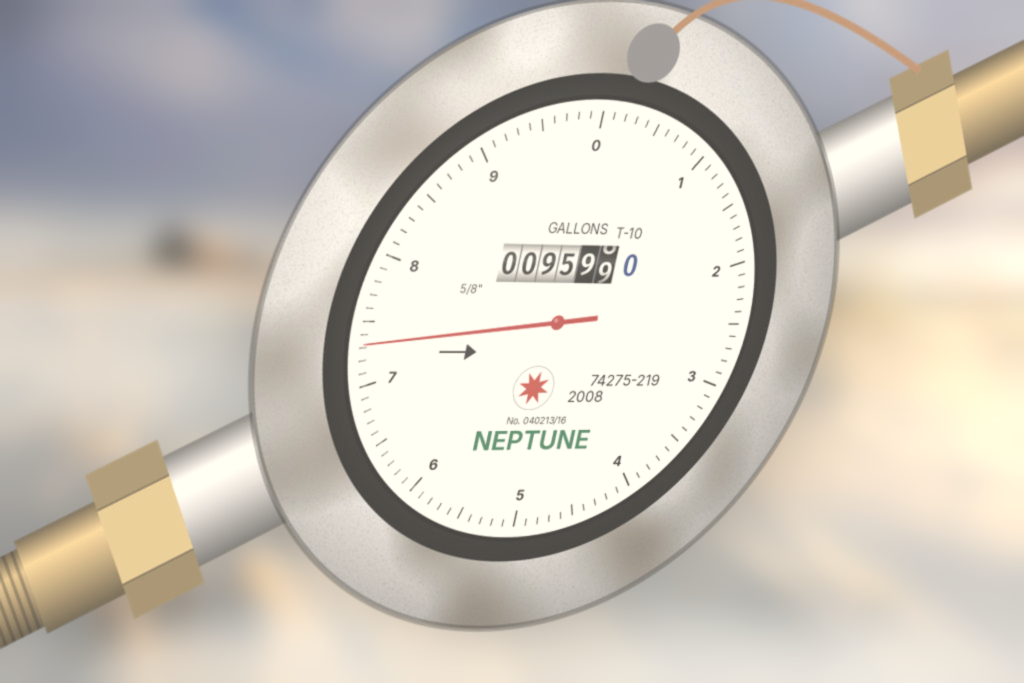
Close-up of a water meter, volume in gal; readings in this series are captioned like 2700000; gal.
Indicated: 95987.3; gal
